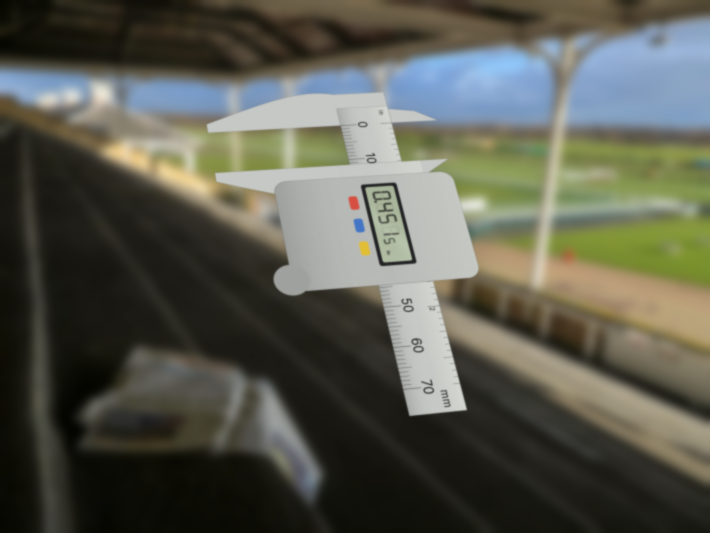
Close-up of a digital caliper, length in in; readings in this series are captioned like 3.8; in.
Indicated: 0.4515; in
